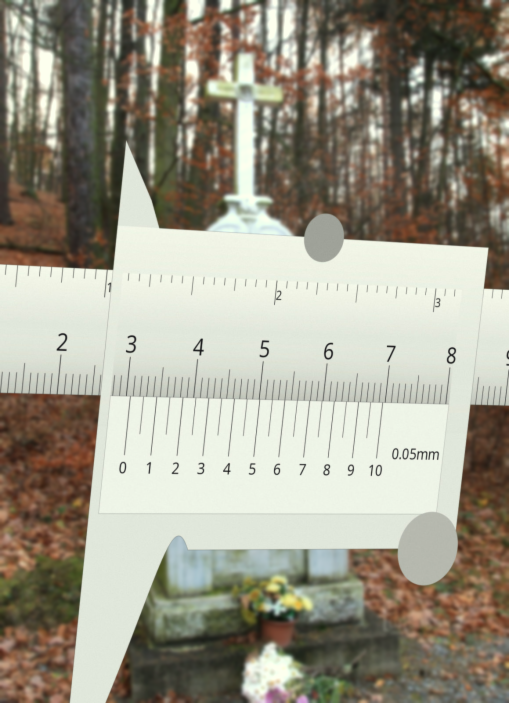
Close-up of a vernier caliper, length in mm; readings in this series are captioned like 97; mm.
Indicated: 30.6; mm
